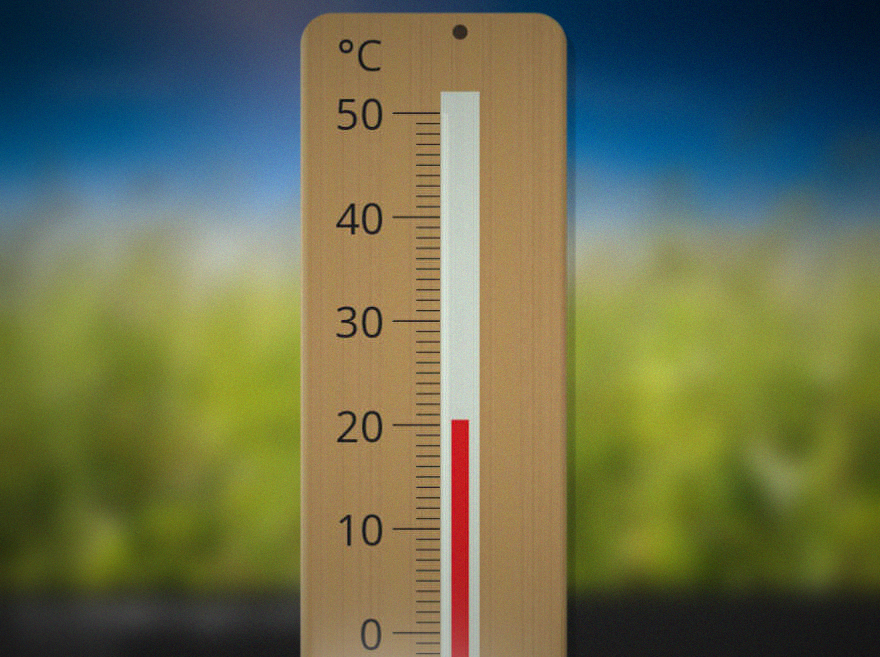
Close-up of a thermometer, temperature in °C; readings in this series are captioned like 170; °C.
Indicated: 20.5; °C
